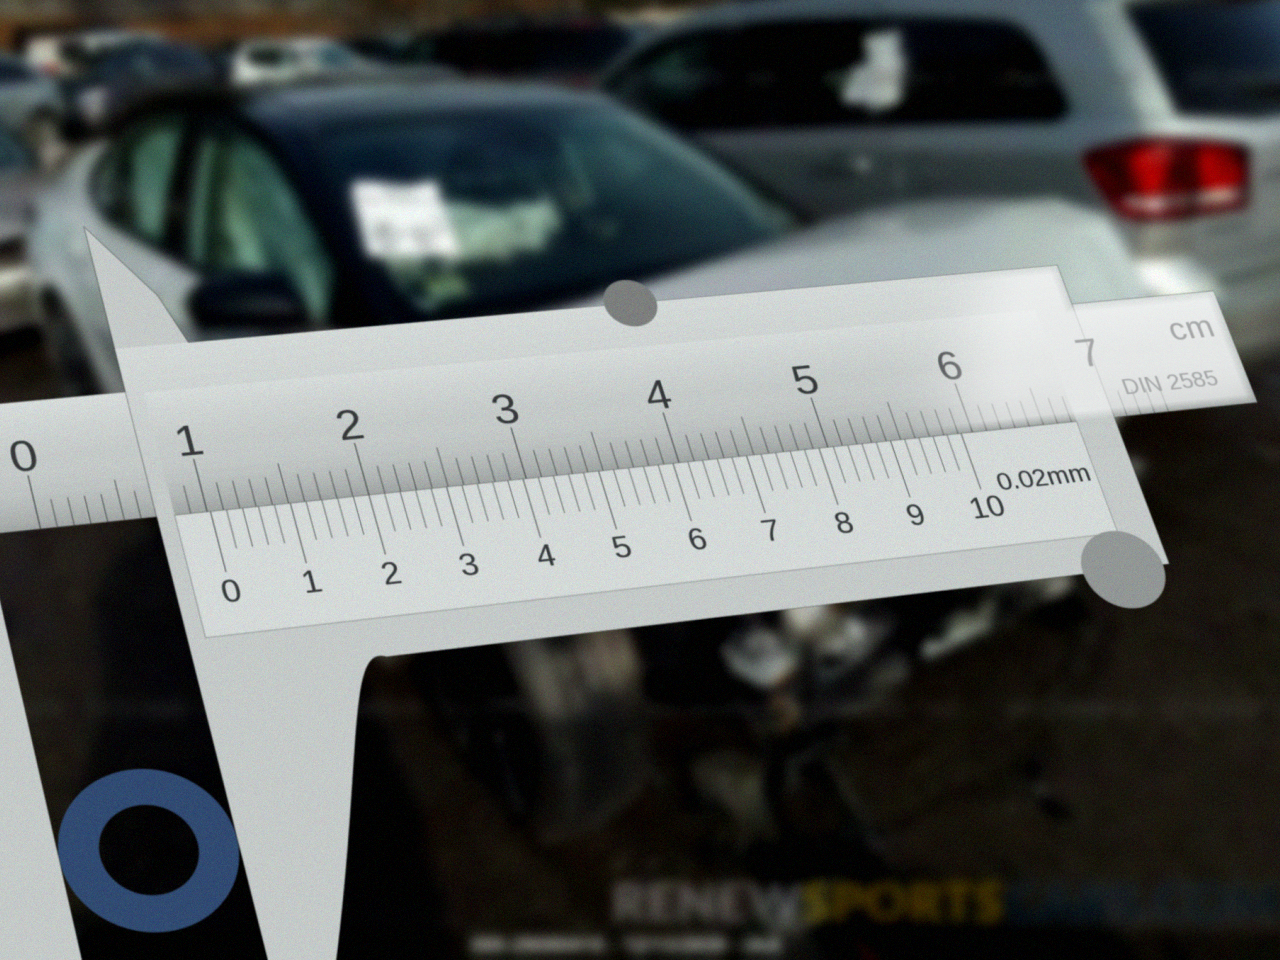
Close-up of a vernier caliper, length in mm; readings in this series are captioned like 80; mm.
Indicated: 10.2; mm
